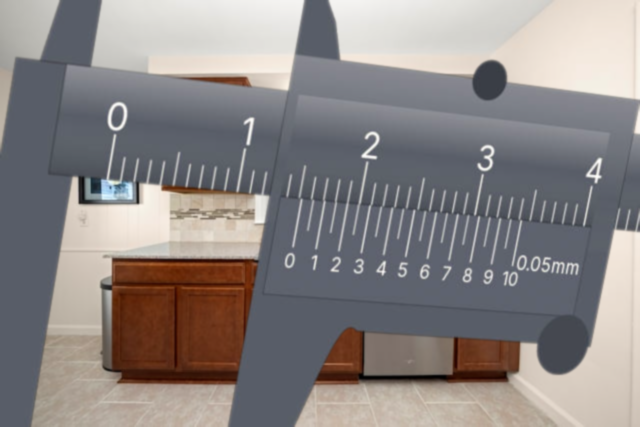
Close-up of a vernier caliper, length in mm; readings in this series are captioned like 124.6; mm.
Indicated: 15.2; mm
